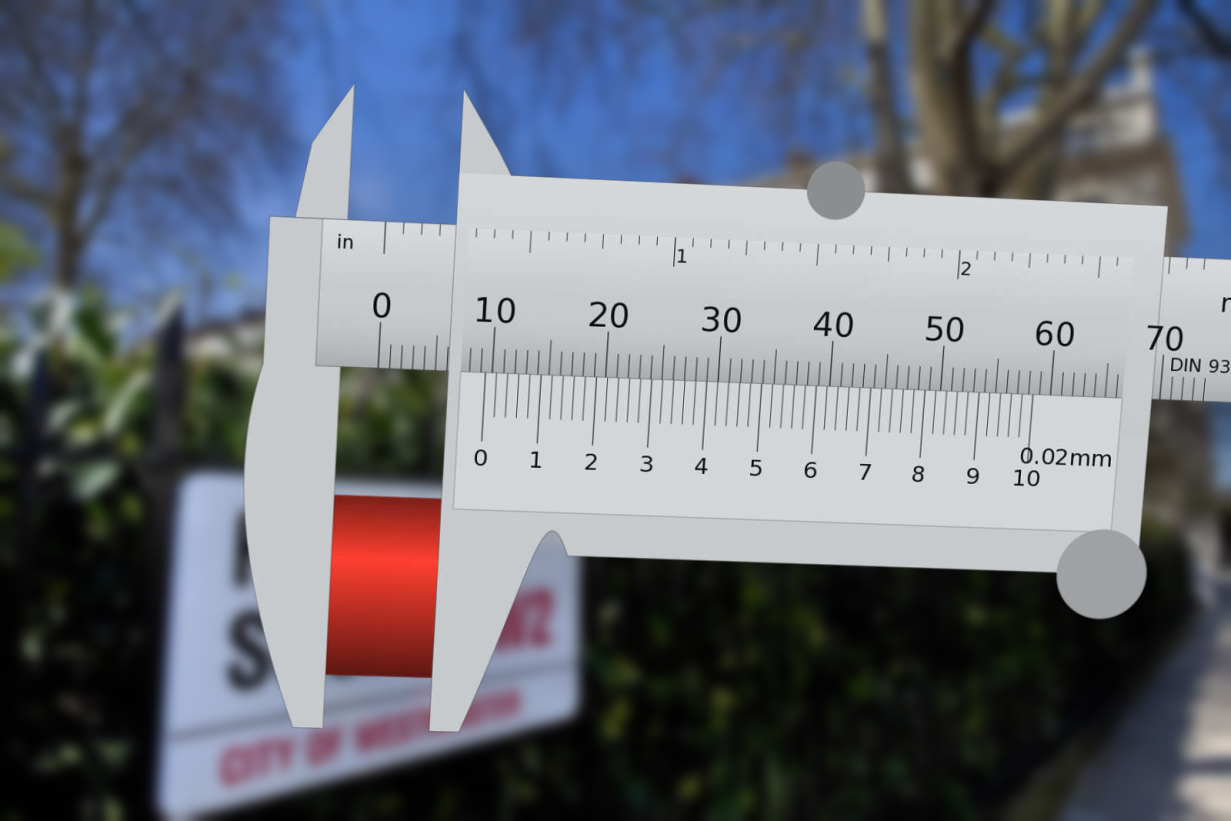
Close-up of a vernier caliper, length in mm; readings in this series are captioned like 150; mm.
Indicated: 9.4; mm
